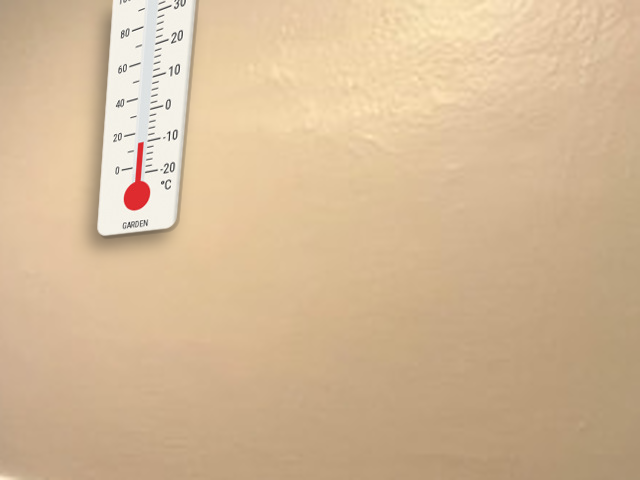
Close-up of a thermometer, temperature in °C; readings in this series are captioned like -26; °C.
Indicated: -10; °C
